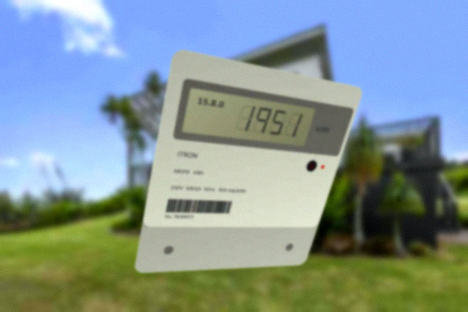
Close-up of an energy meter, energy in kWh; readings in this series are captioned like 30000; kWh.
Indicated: 1951; kWh
